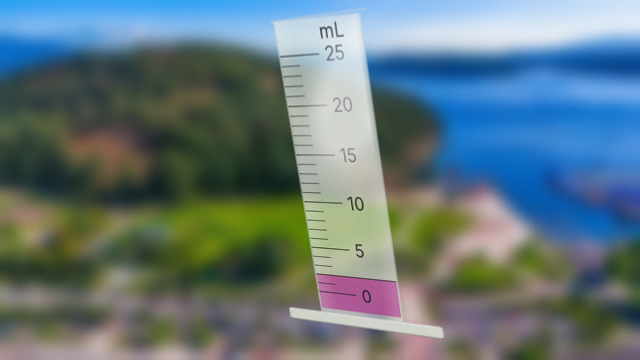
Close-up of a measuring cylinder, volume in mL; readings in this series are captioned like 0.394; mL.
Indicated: 2; mL
